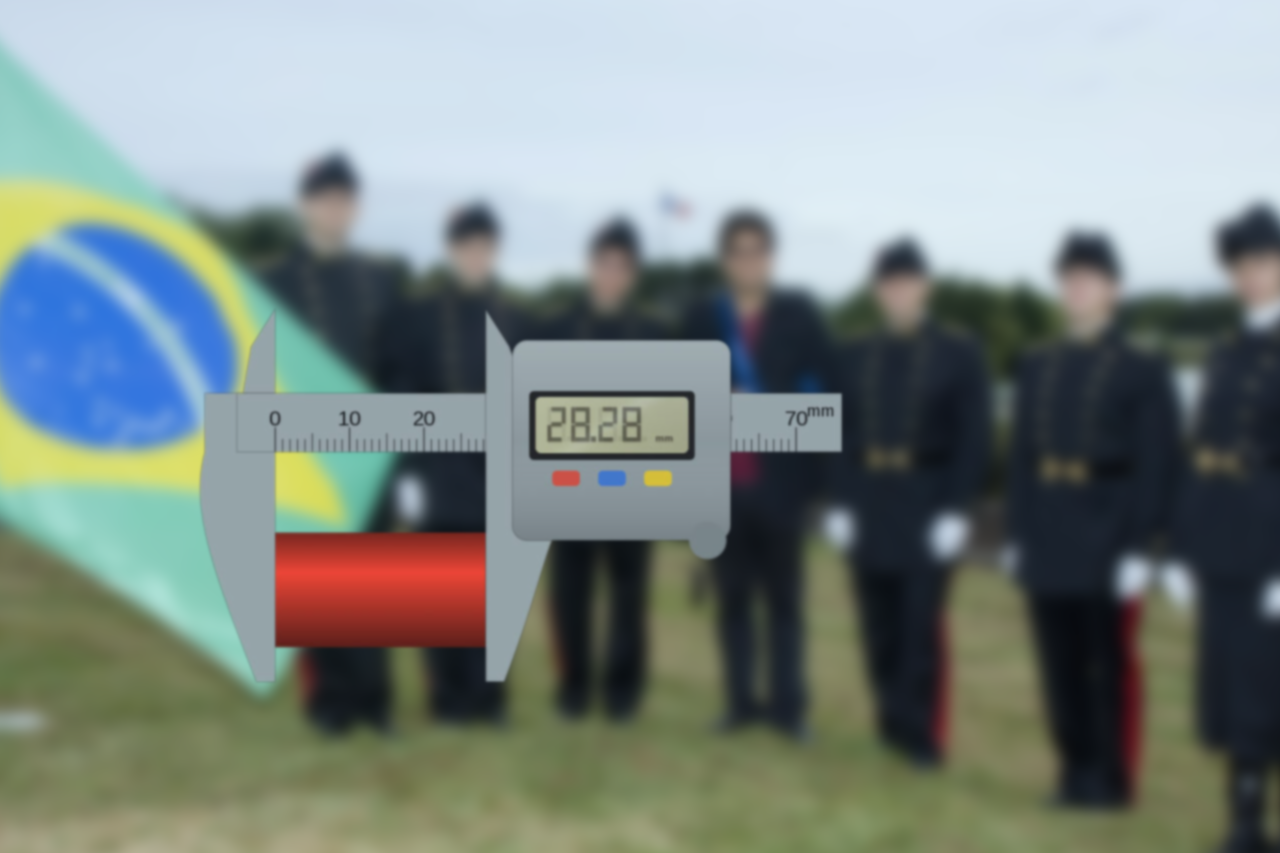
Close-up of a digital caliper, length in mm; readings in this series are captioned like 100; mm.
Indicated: 28.28; mm
